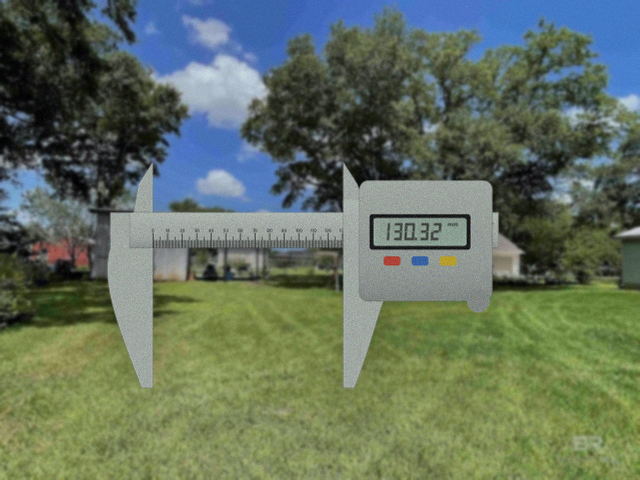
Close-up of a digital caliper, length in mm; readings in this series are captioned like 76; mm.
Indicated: 130.32; mm
